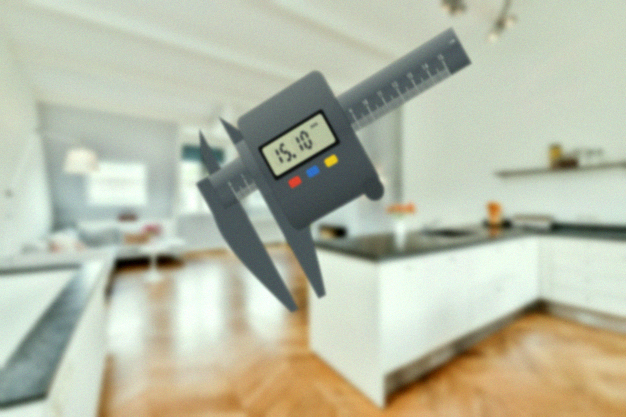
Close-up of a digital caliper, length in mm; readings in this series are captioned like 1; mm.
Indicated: 15.10; mm
